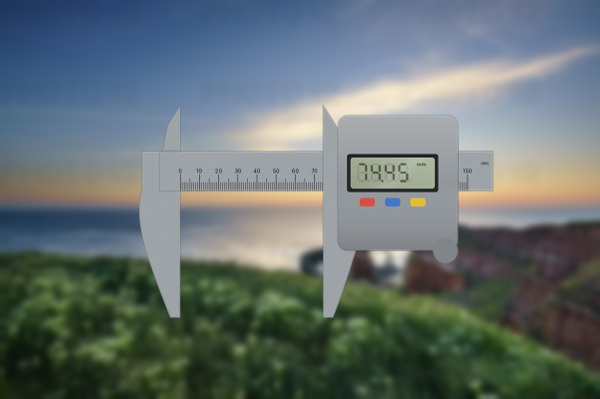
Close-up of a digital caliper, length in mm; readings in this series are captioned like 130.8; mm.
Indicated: 74.45; mm
